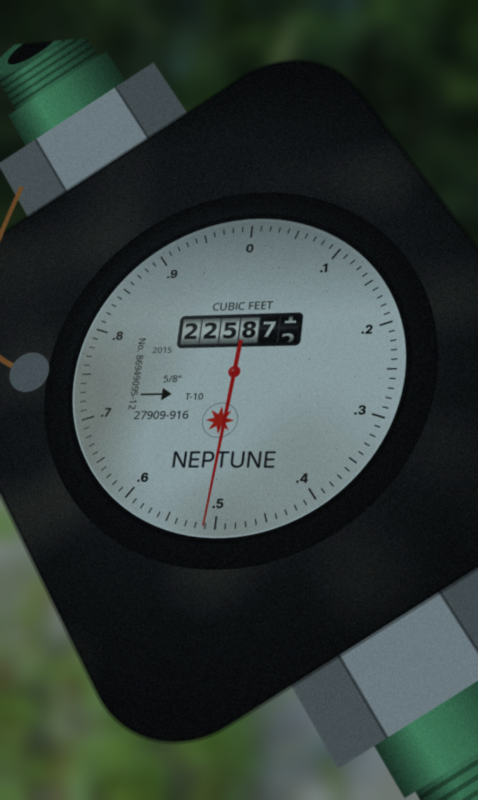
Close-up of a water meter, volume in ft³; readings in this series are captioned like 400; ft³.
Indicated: 225871.51; ft³
